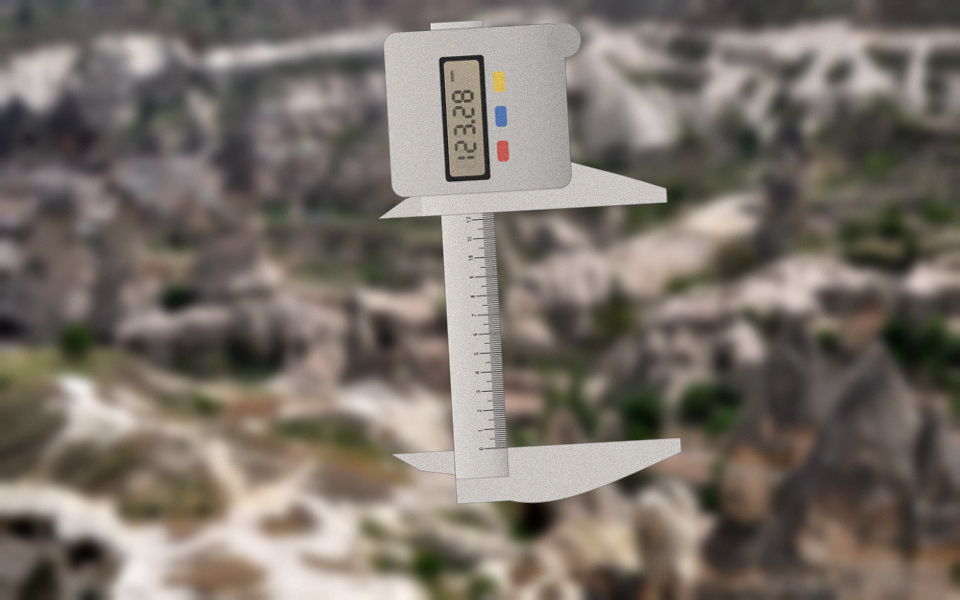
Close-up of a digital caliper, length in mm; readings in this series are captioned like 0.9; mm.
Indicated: 123.28; mm
